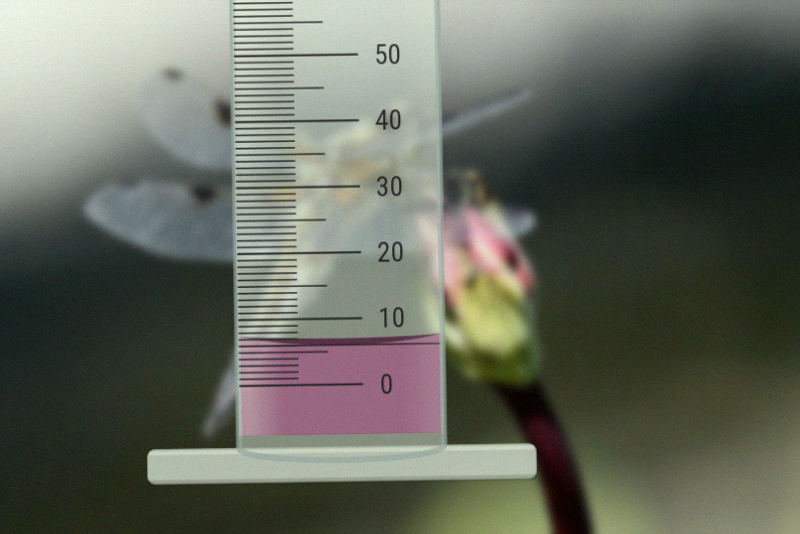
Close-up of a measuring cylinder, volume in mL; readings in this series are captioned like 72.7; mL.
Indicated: 6; mL
